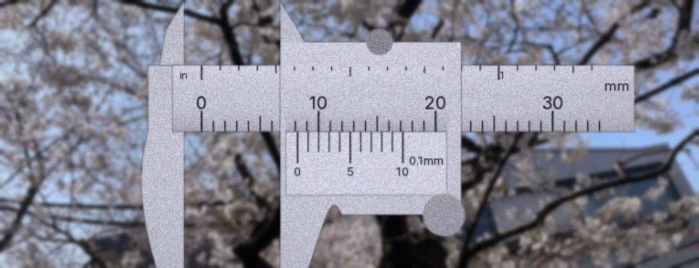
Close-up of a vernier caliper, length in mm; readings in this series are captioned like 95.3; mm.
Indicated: 8.2; mm
